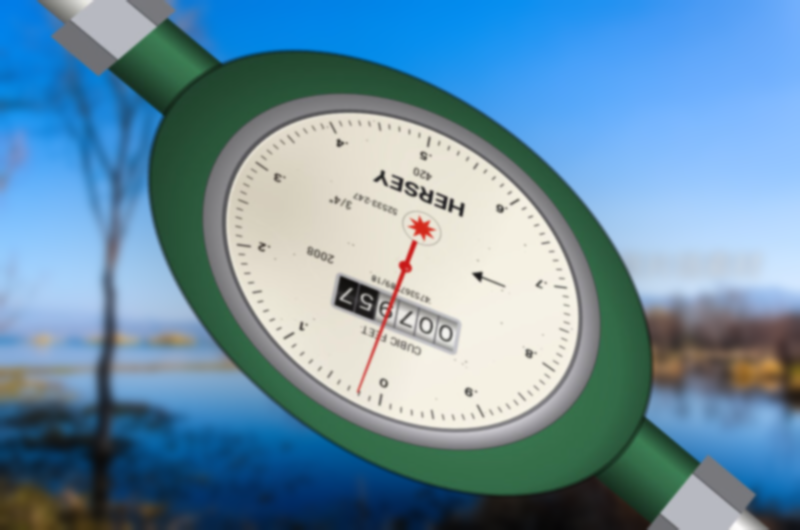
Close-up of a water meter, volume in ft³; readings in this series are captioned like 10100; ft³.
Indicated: 7957.02; ft³
